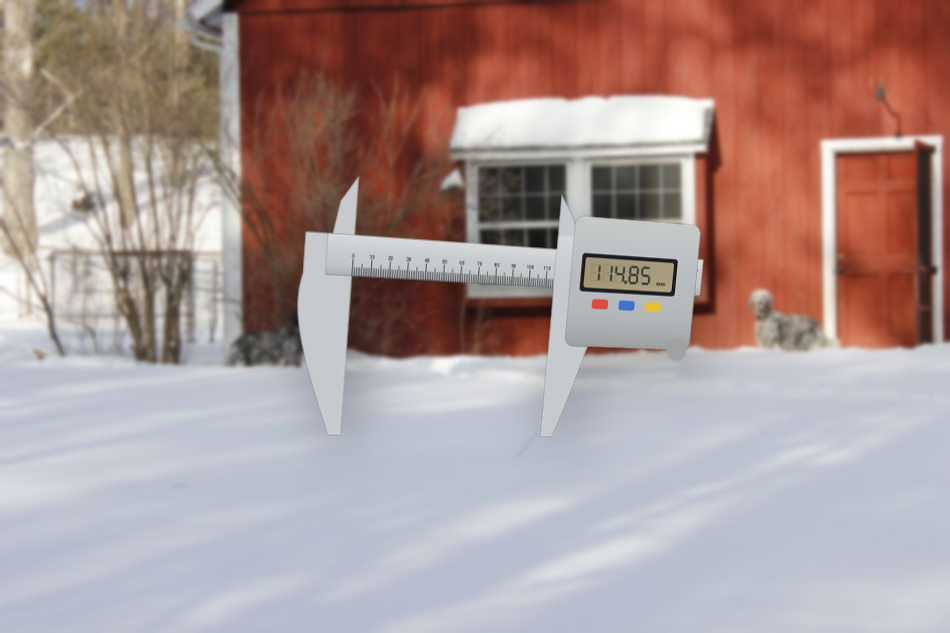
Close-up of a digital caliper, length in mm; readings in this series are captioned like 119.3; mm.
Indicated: 114.85; mm
